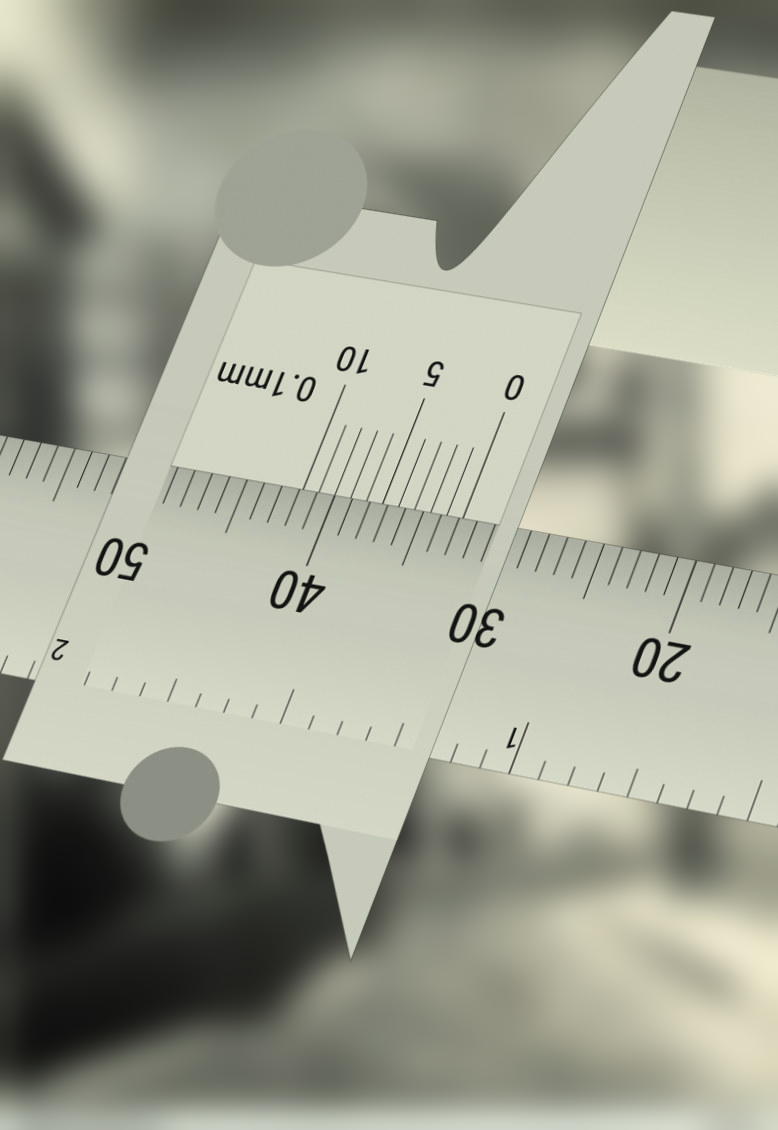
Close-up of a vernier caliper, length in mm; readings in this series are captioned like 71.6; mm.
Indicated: 32.8; mm
